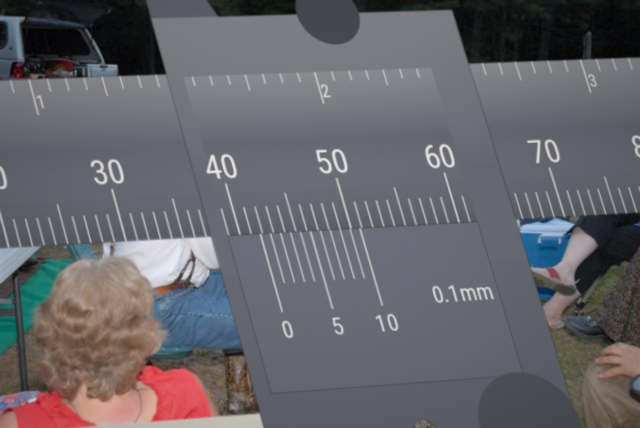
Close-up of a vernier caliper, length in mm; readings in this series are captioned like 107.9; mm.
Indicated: 41.8; mm
